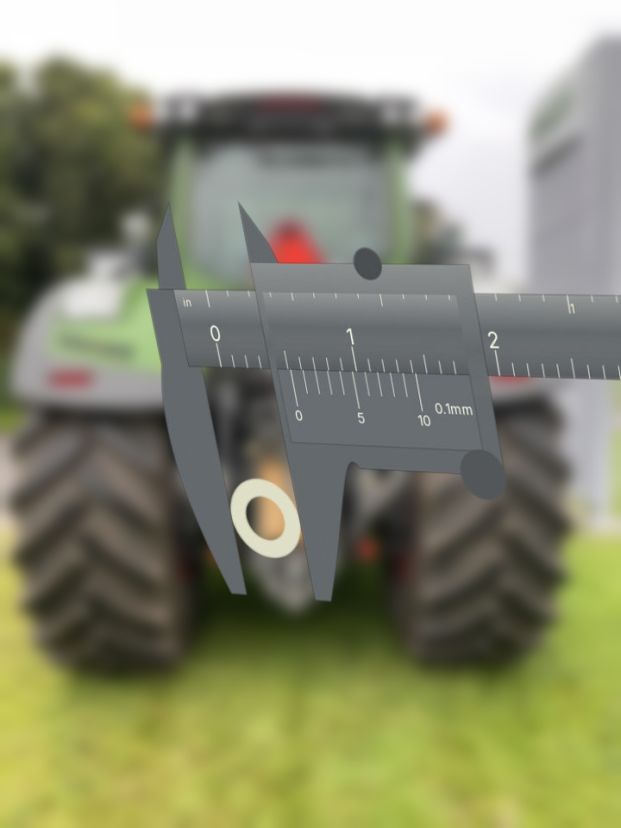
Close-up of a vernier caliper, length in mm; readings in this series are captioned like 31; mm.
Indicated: 5.2; mm
